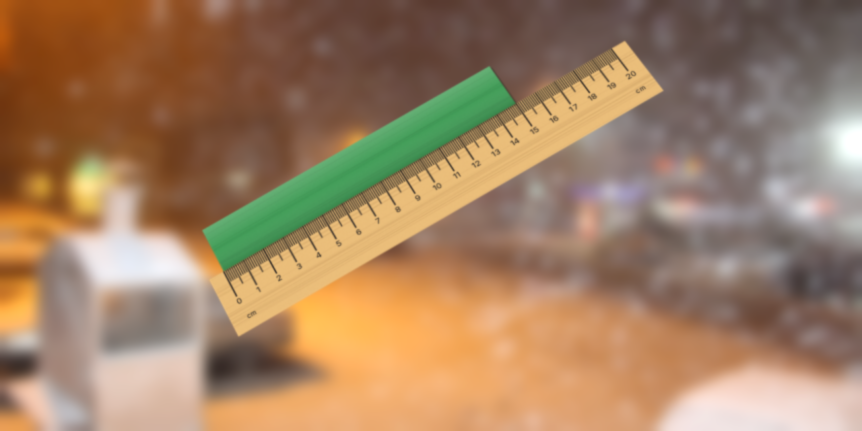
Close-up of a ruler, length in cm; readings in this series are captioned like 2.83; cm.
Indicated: 15; cm
